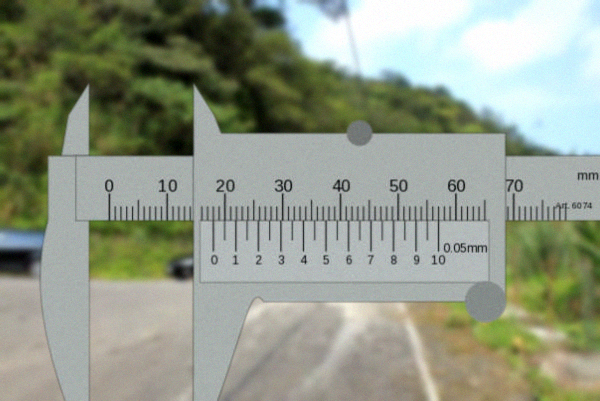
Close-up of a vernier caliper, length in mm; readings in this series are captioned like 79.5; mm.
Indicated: 18.0; mm
